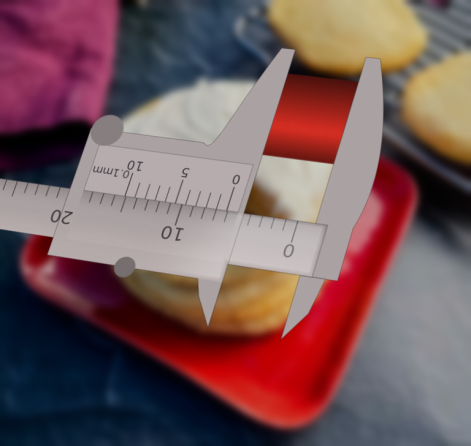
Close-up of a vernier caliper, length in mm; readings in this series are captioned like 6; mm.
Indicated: 6.1; mm
